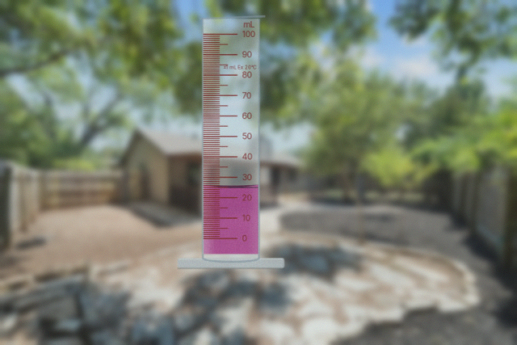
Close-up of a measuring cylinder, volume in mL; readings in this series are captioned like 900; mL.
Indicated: 25; mL
